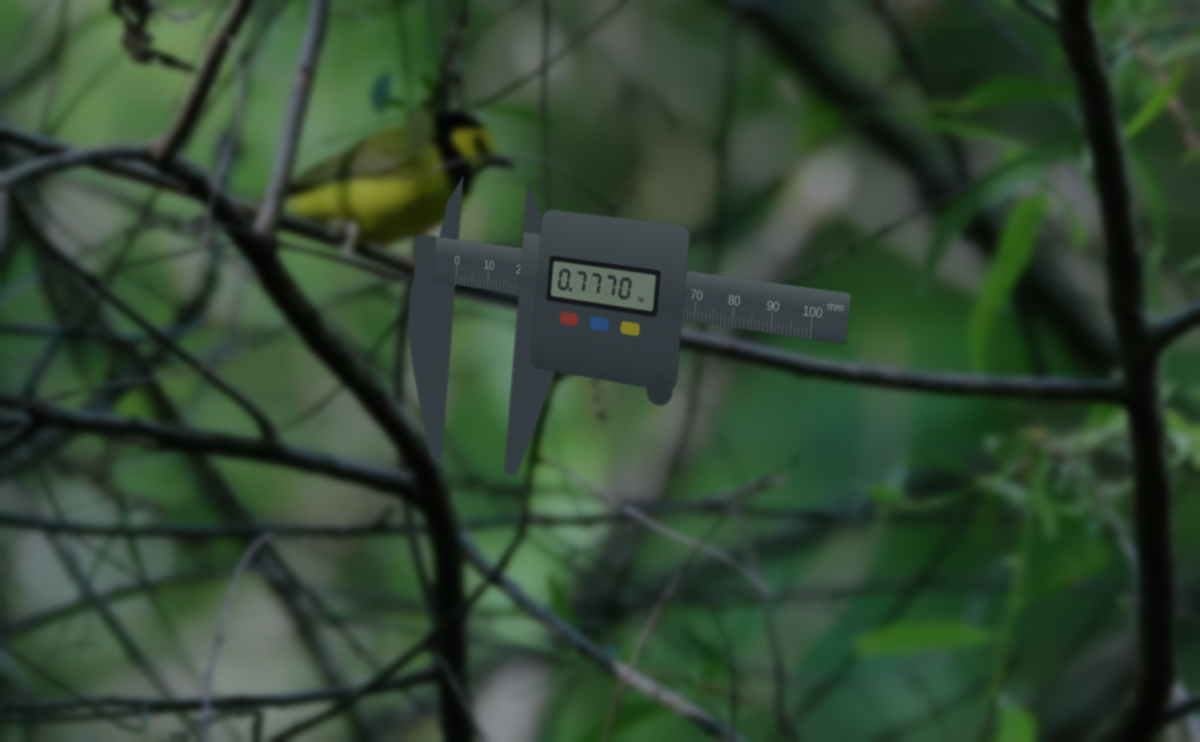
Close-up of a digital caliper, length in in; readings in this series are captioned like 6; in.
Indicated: 0.7770; in
